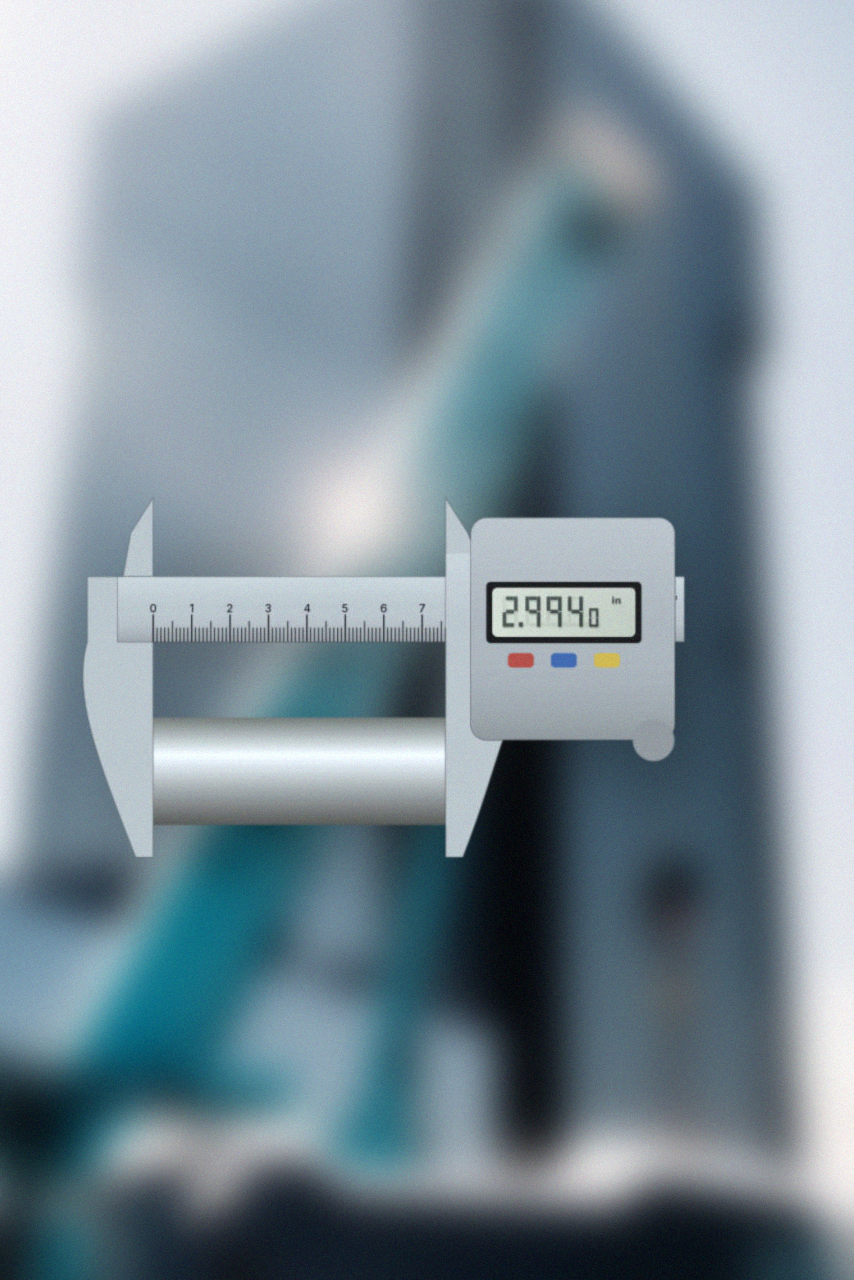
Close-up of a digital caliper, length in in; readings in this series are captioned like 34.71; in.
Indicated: 2.9940; in
